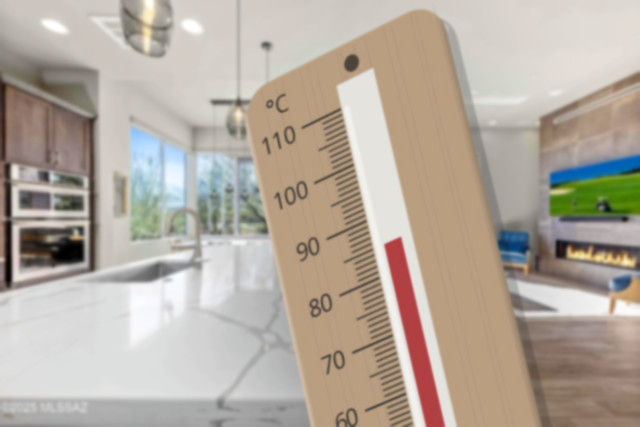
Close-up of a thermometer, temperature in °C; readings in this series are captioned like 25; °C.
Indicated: 85; °C
